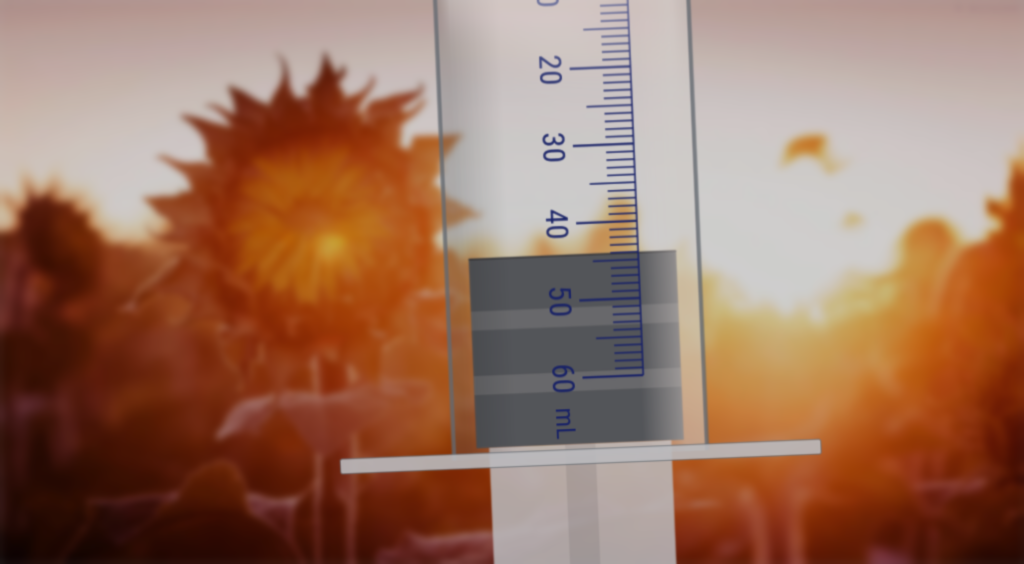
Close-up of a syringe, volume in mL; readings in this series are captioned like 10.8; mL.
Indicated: 44; mL
